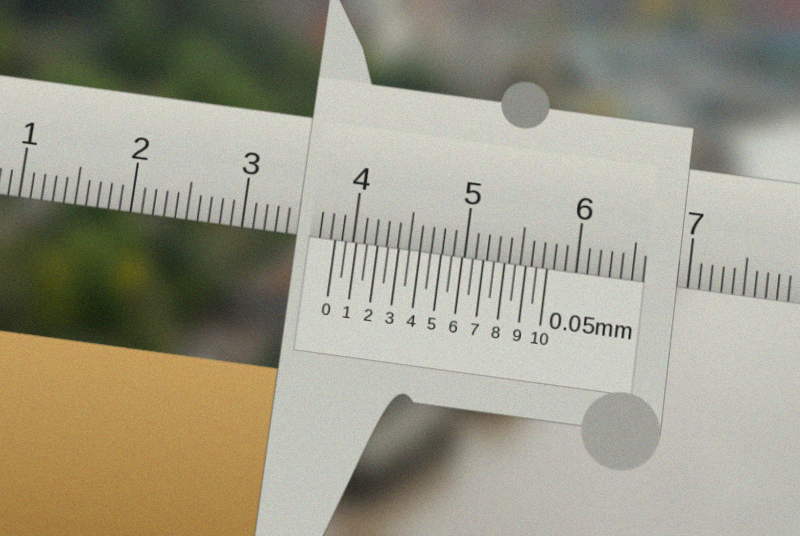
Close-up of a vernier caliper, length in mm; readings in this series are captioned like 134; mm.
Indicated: 38.4; mm
